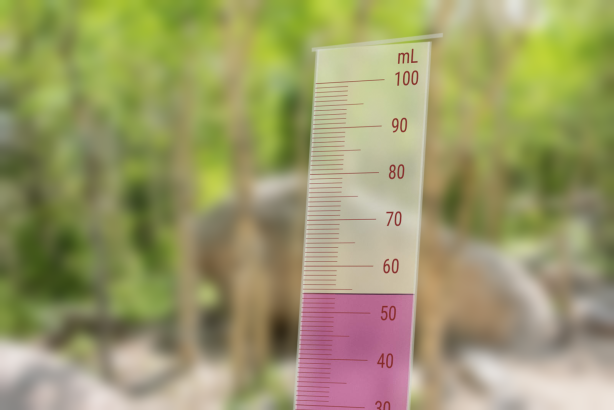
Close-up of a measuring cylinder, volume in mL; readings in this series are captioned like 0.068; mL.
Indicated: 54; mL
